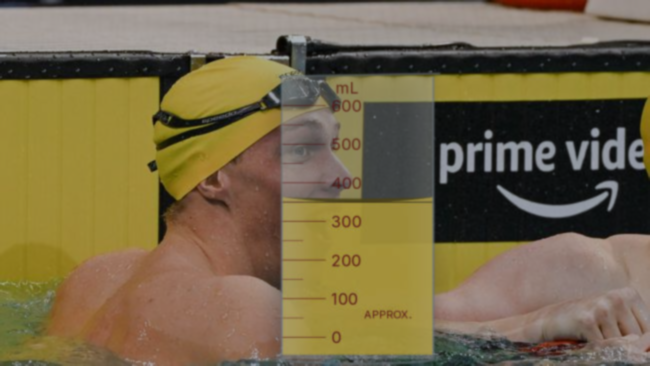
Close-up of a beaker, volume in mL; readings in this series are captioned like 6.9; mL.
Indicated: 350; mL
